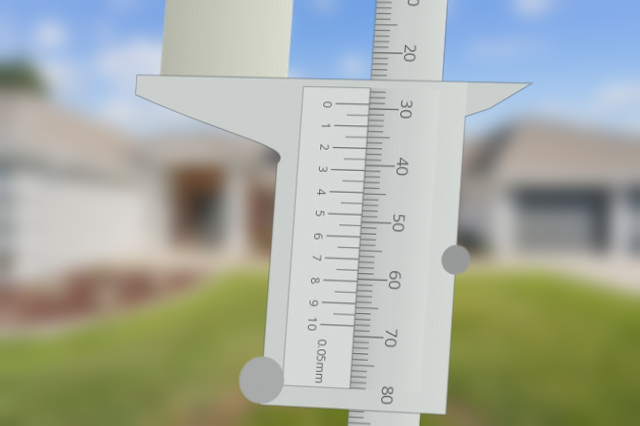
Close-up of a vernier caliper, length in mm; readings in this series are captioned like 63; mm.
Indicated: 29.2; mm
